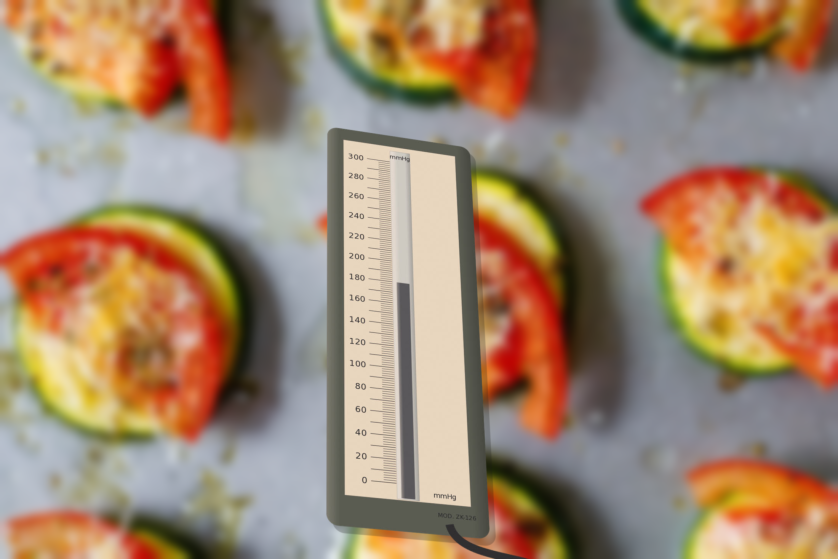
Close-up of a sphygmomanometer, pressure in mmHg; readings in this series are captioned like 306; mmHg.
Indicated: 180; mmHg
